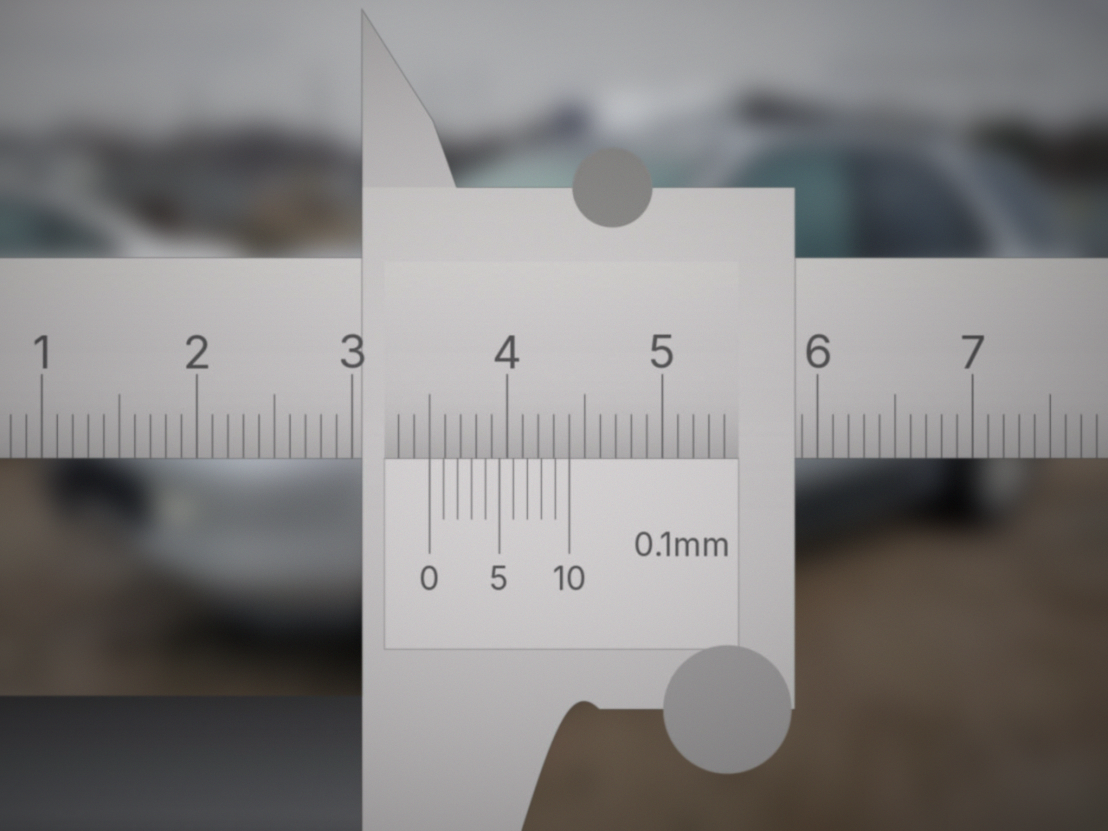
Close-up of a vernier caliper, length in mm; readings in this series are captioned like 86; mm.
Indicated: 35.0; mm
